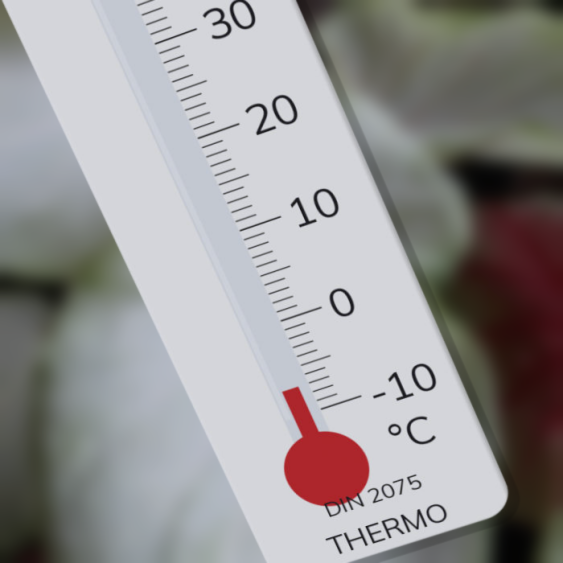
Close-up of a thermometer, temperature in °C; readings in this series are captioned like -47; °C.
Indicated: -7; °C
